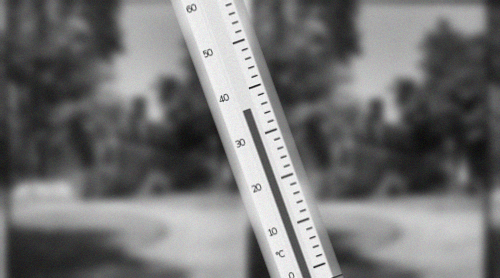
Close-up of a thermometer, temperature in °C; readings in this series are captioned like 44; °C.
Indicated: 36; °C
